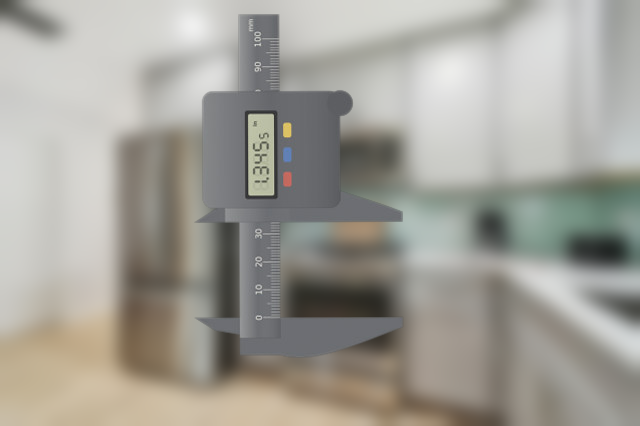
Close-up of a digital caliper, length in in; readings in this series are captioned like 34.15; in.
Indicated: 1.3455; in
